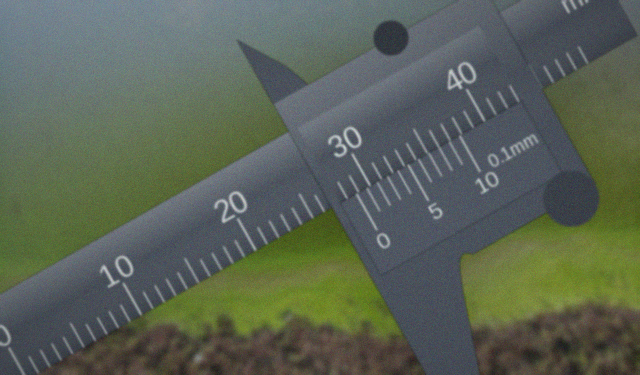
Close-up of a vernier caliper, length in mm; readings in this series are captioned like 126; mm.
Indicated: 28.8; mm
